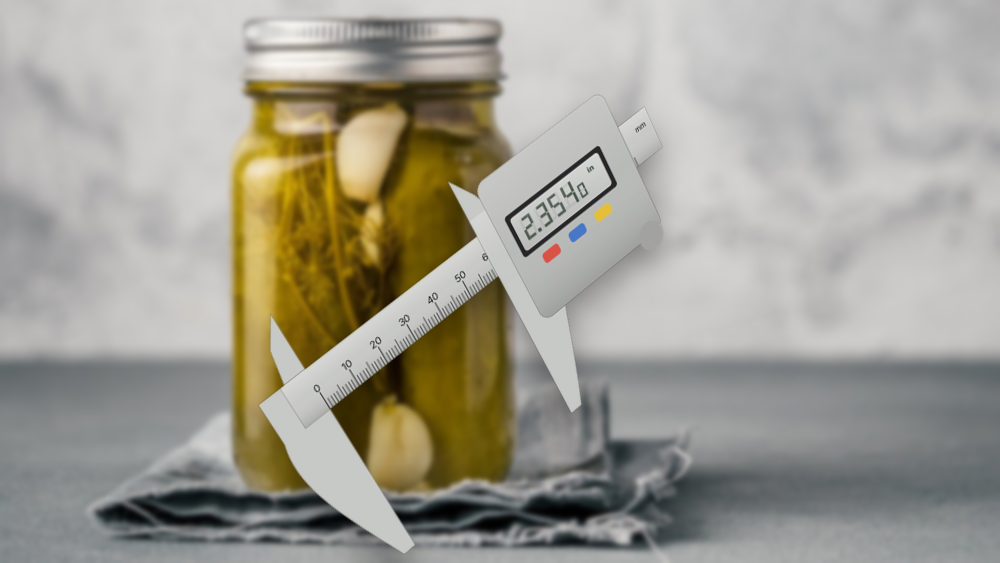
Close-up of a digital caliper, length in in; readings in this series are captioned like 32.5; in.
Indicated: 2.3540; in
